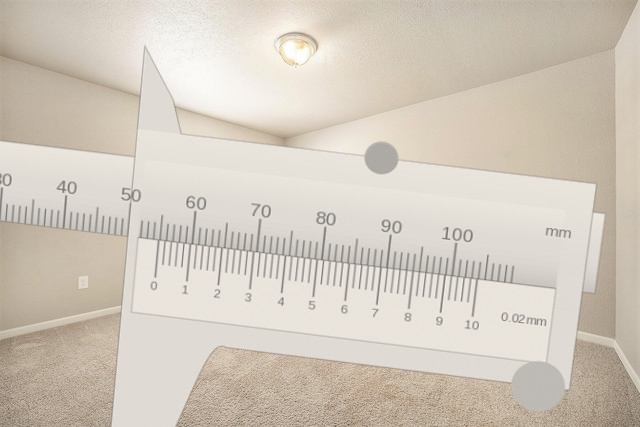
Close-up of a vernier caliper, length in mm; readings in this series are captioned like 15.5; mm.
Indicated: 54.8; mm
